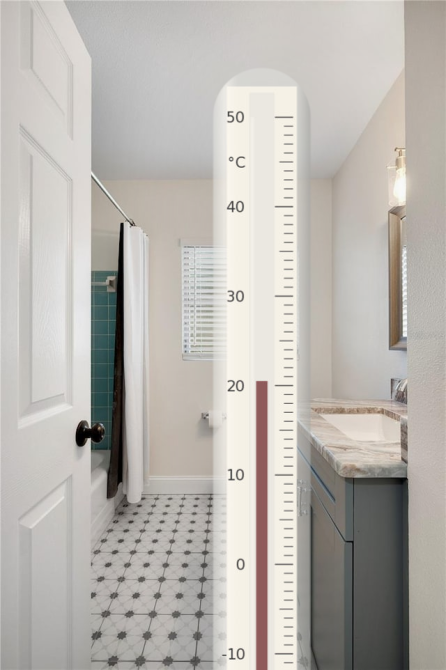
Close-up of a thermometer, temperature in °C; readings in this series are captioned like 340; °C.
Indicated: 20.5; °C
